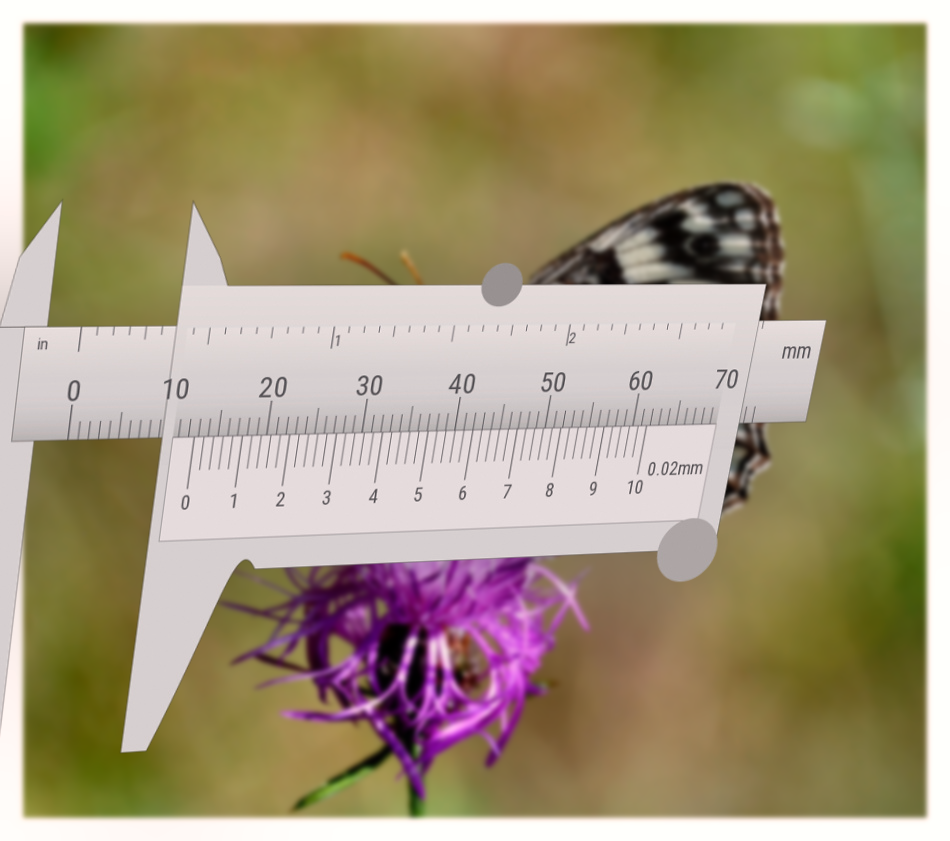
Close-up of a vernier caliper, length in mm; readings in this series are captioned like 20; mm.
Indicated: 12.6; mm
